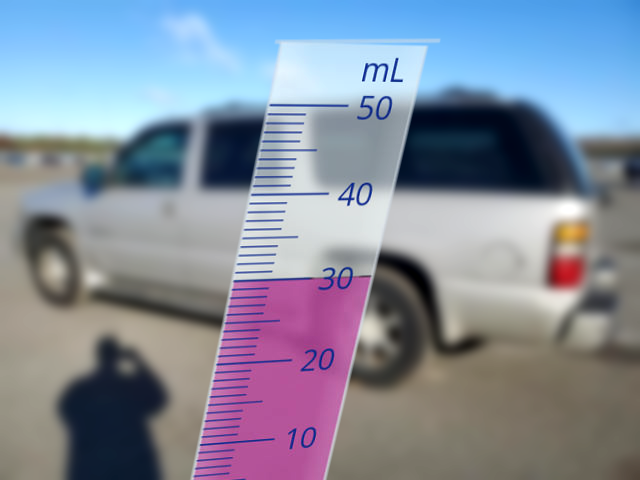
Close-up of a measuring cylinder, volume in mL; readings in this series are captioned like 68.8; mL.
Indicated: 30; mL
